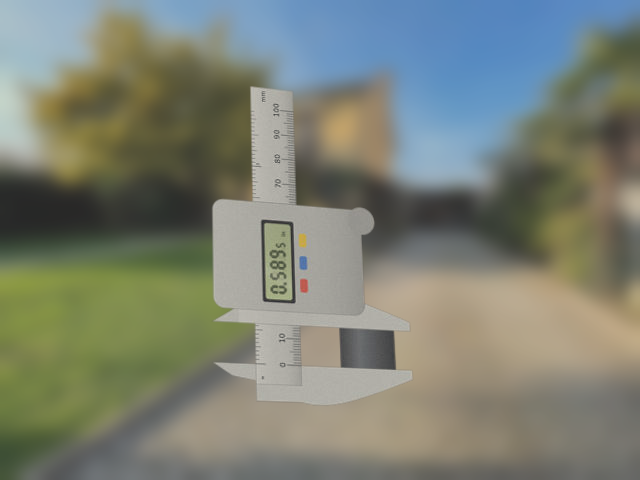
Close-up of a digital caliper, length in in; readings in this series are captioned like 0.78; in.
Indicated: 0.5895; in
